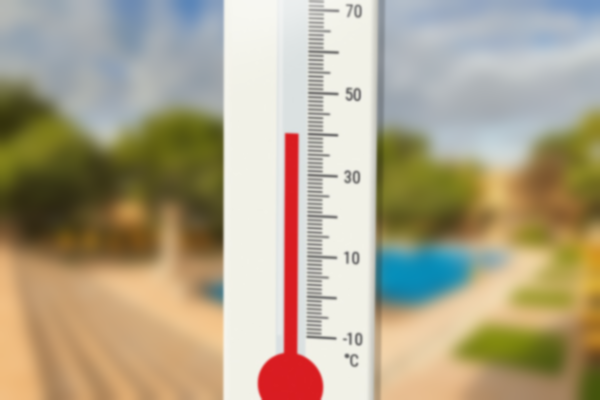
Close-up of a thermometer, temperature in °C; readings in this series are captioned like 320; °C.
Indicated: 40; °C
